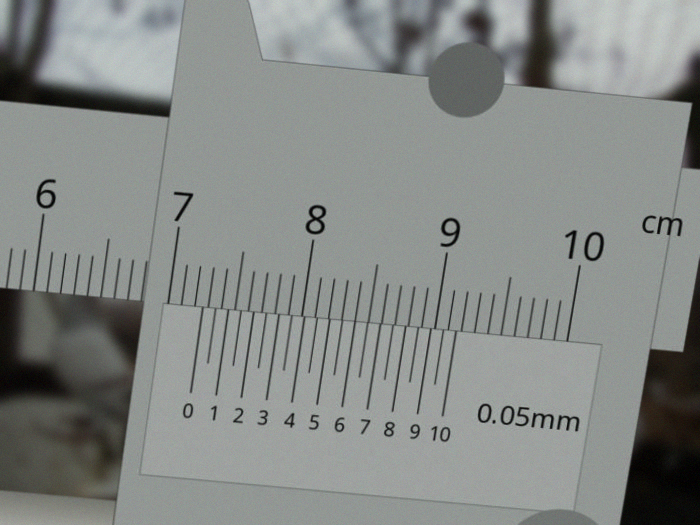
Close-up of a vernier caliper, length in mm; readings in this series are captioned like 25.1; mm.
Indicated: 72.6; mm
